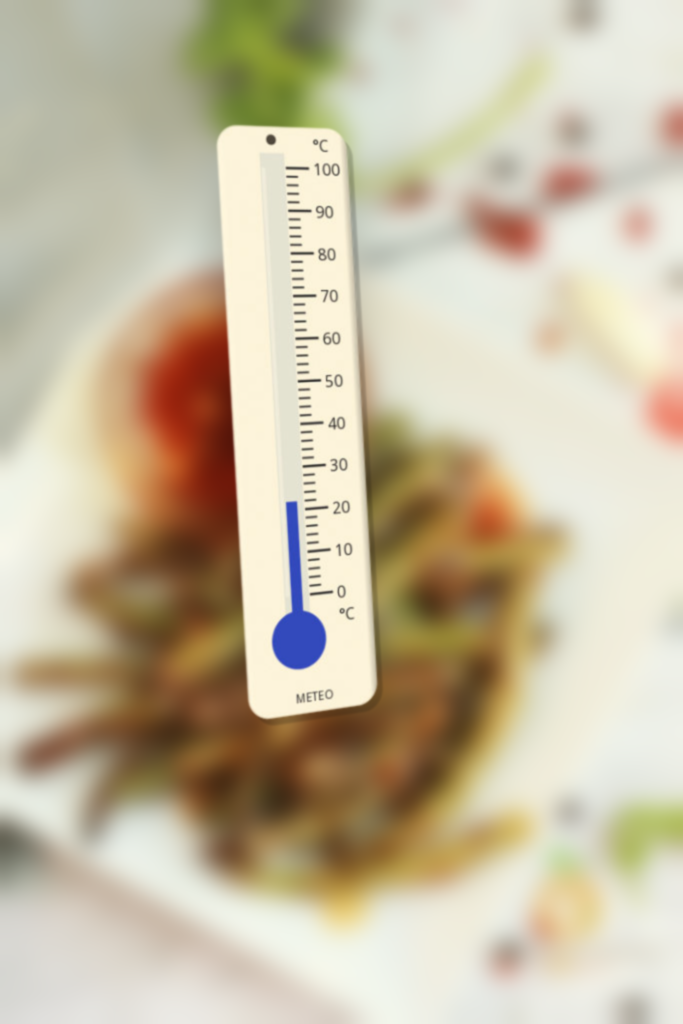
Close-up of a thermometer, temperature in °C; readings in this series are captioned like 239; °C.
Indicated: 22; °C
